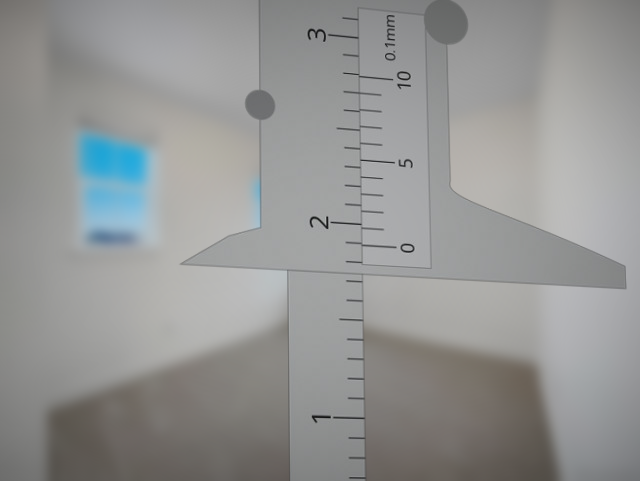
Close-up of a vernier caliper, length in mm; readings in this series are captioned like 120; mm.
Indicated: 18.9; mm
